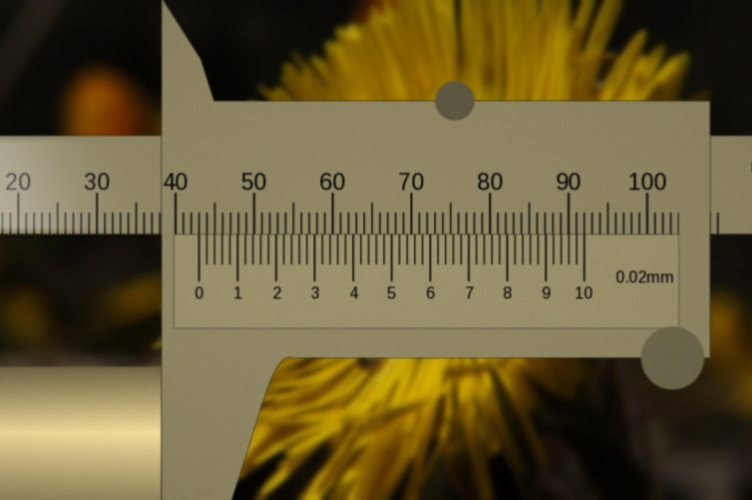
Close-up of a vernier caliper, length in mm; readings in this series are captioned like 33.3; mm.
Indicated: 43.0; mm
